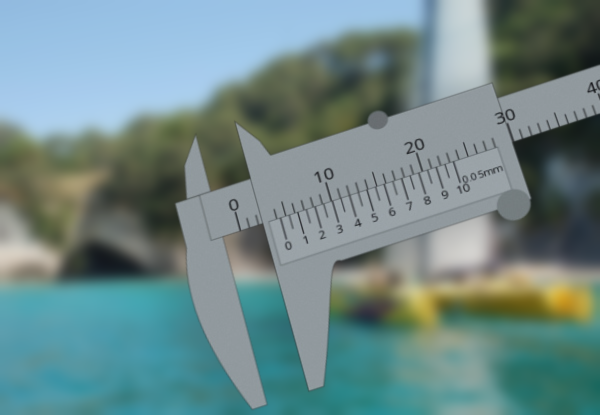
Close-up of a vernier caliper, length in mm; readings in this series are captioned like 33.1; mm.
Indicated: 4.4; mm
